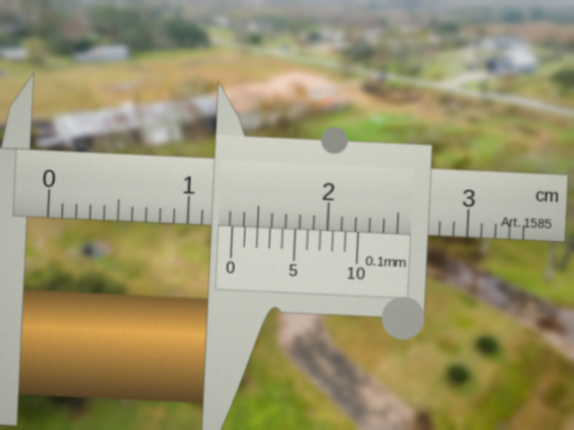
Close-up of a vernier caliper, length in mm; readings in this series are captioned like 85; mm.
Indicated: 13.2; mm
